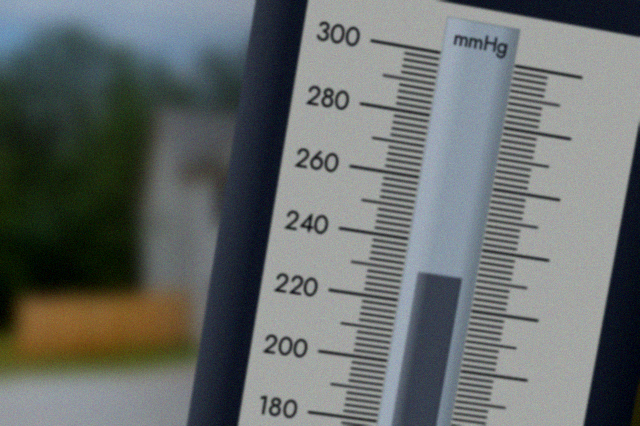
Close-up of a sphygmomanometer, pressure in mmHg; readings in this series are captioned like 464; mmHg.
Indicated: 230; mmHg
